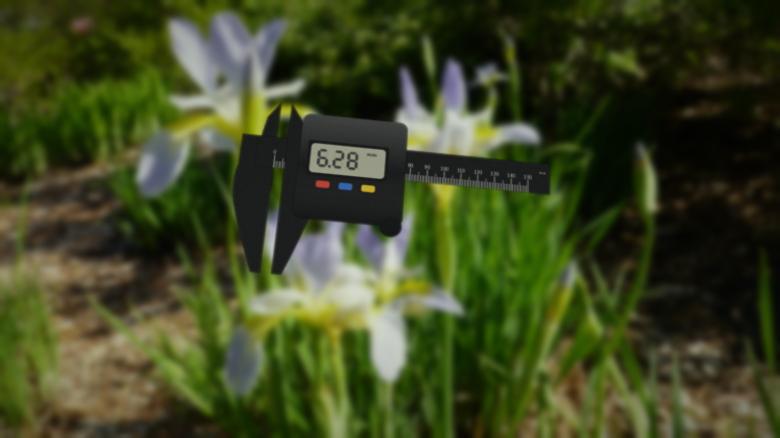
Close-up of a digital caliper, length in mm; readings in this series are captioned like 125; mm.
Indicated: 6.28; mm
